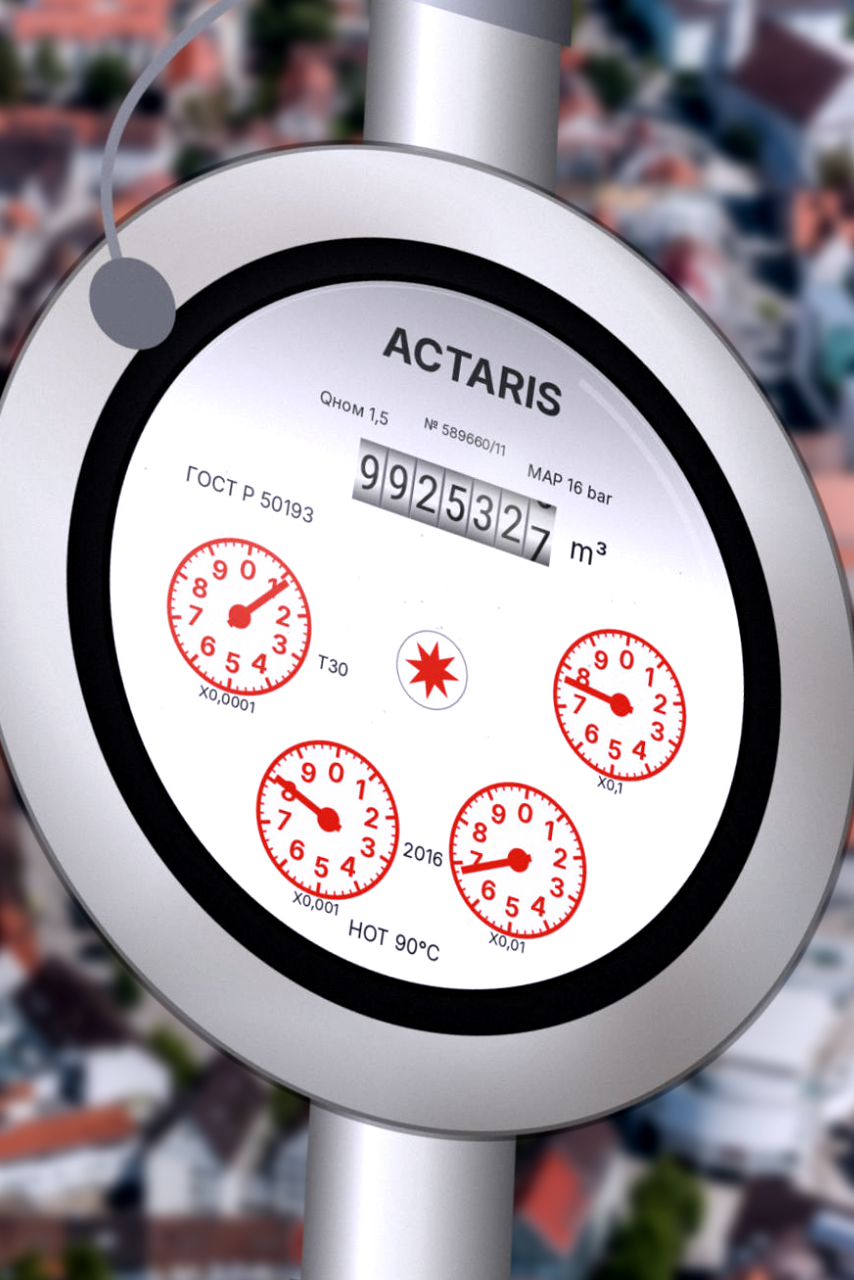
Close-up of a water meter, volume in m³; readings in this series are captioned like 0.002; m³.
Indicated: 9925326.7681; m³
